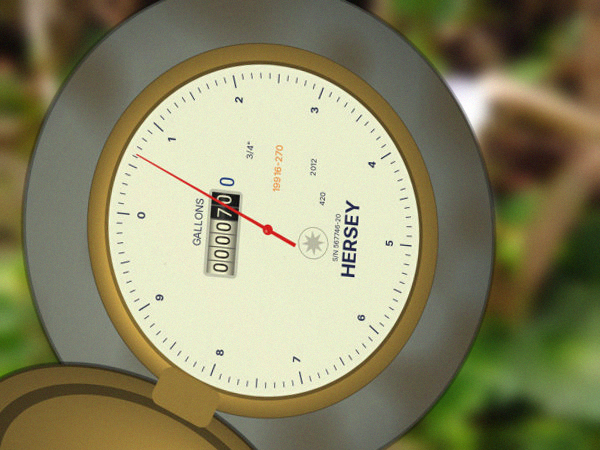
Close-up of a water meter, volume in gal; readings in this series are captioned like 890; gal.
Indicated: 700.6; gal
